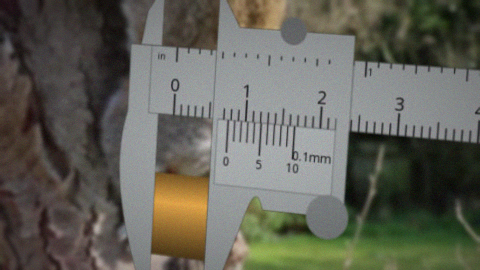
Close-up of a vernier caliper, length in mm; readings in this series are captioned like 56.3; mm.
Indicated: 7.6; mm
